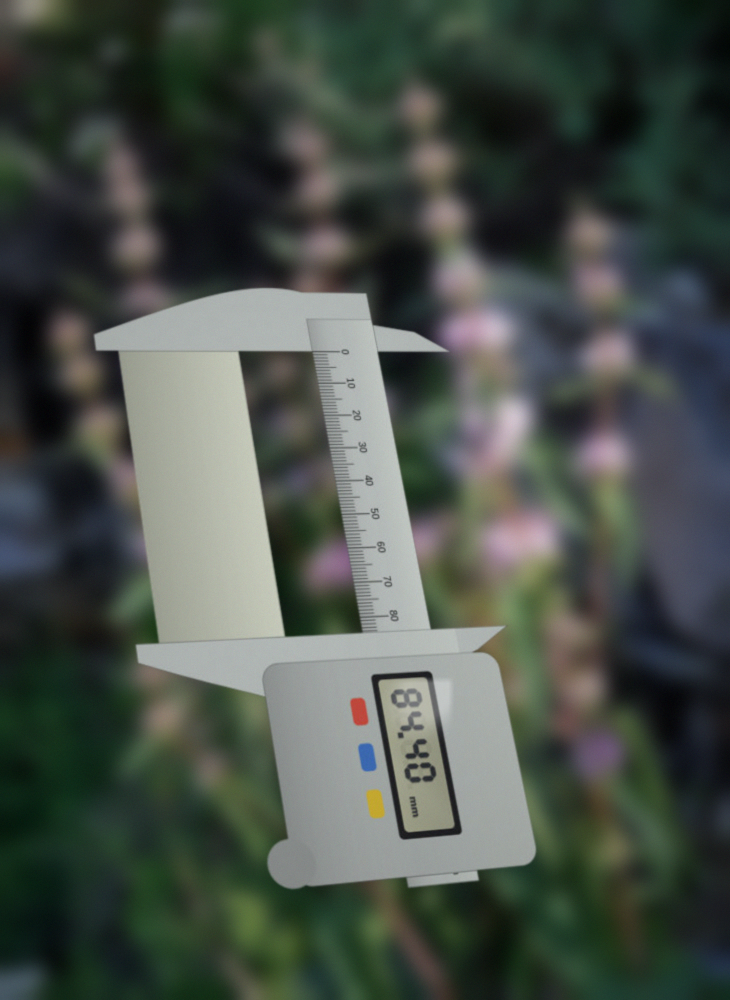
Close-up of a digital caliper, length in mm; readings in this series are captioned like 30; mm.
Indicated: 84.40; mm
